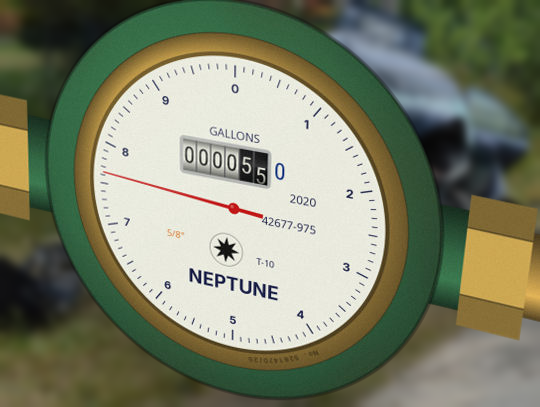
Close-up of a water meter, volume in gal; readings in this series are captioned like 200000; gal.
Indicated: 547.6; gal
